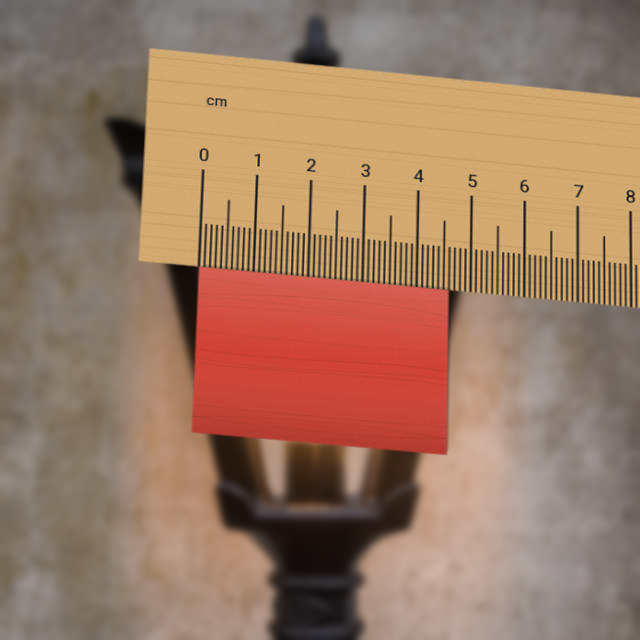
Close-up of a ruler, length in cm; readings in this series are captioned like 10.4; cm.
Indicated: 4.6; cm
